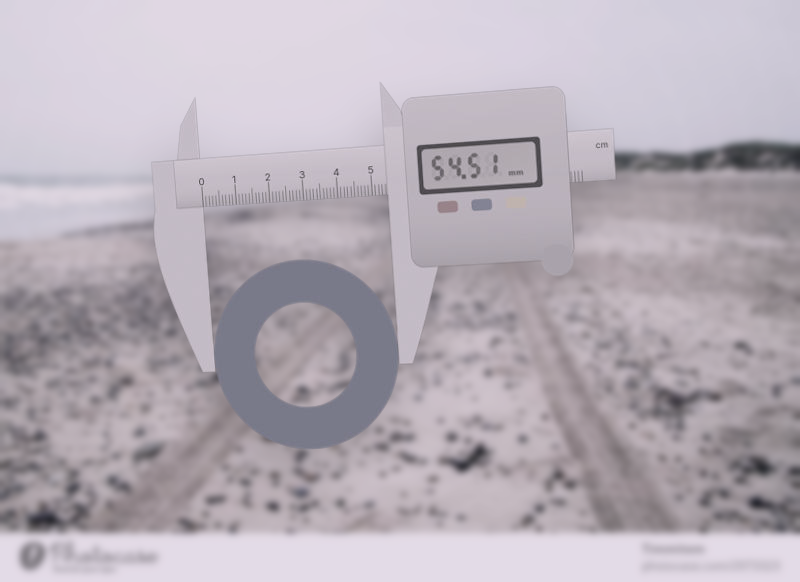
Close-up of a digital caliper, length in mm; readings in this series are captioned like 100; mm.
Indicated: 54.51; mm
